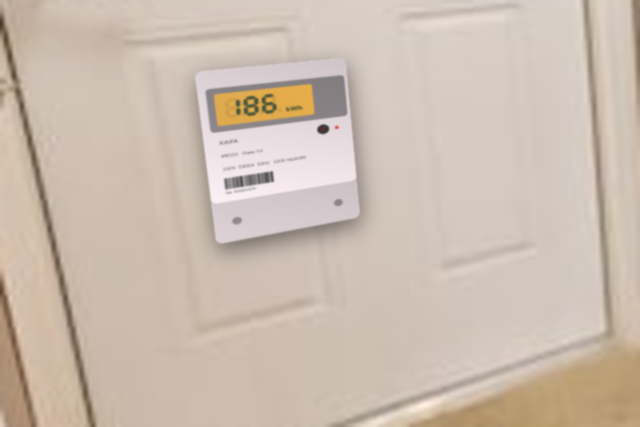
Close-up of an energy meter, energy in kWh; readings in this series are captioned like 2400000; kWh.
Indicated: 186; kWh
